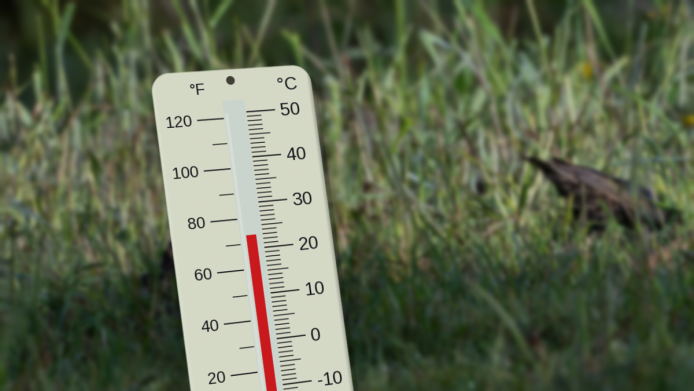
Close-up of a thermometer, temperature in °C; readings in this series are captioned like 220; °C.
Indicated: 23; °C
